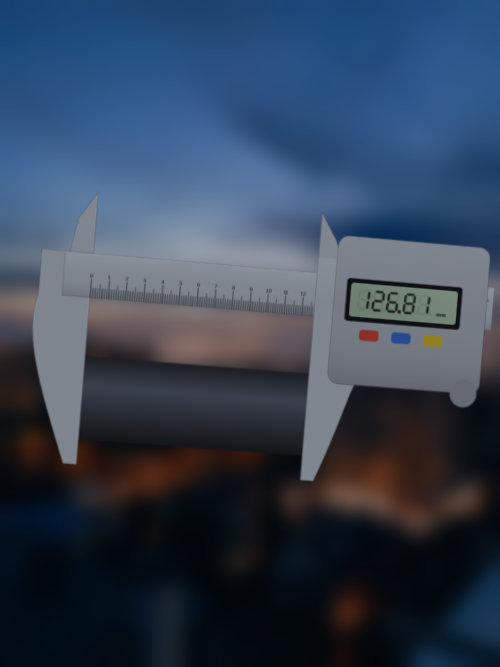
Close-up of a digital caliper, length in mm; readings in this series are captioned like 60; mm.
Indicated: 126.81; mm
